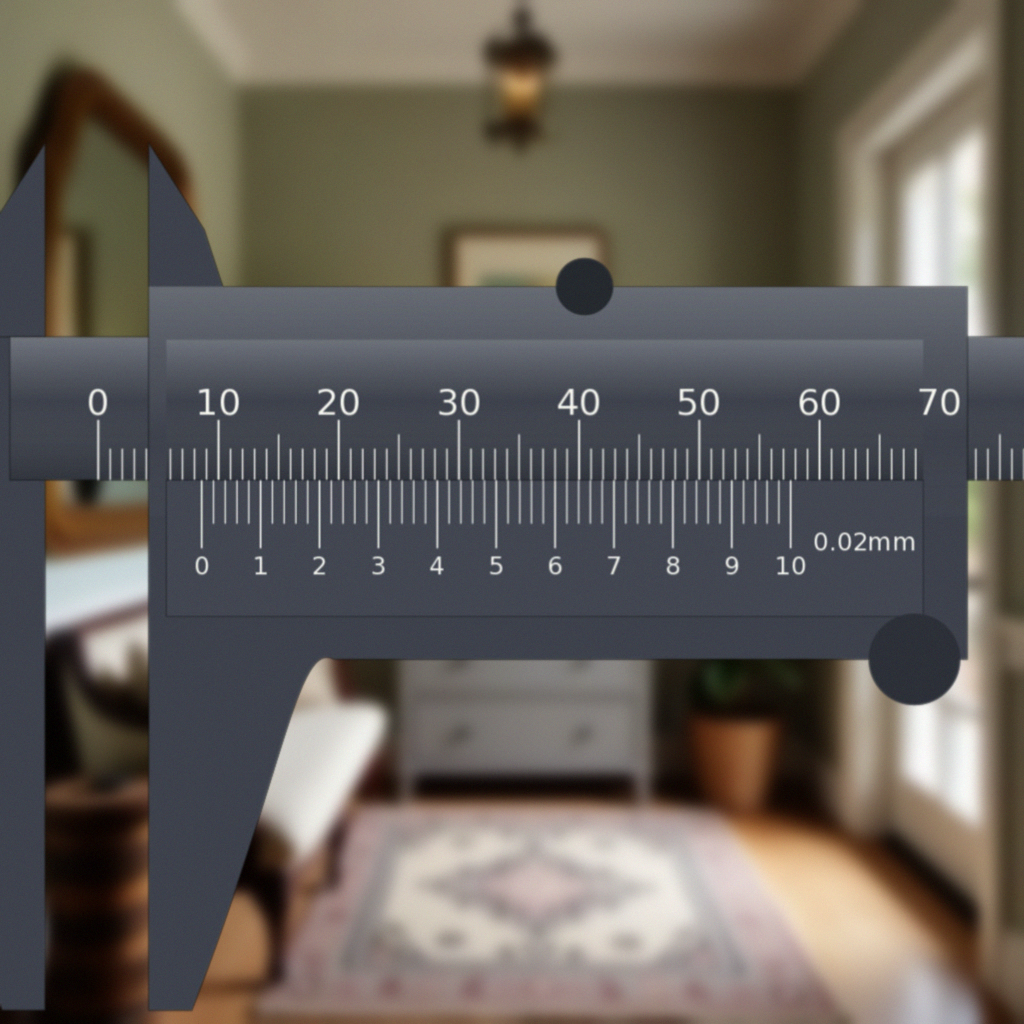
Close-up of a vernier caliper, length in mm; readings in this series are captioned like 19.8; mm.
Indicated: 8.6; mm
